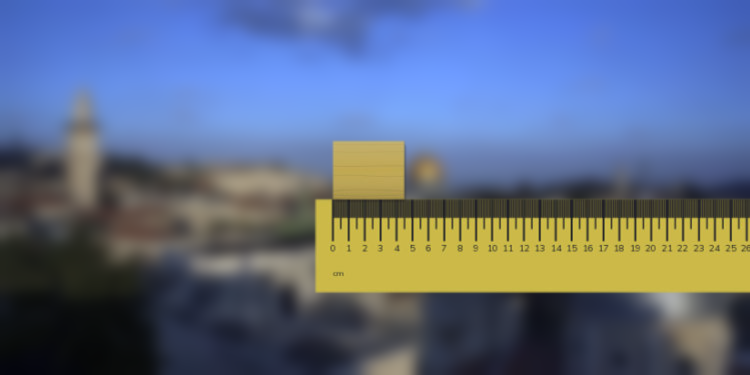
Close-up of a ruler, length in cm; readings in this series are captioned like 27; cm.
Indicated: 4.5; cm
